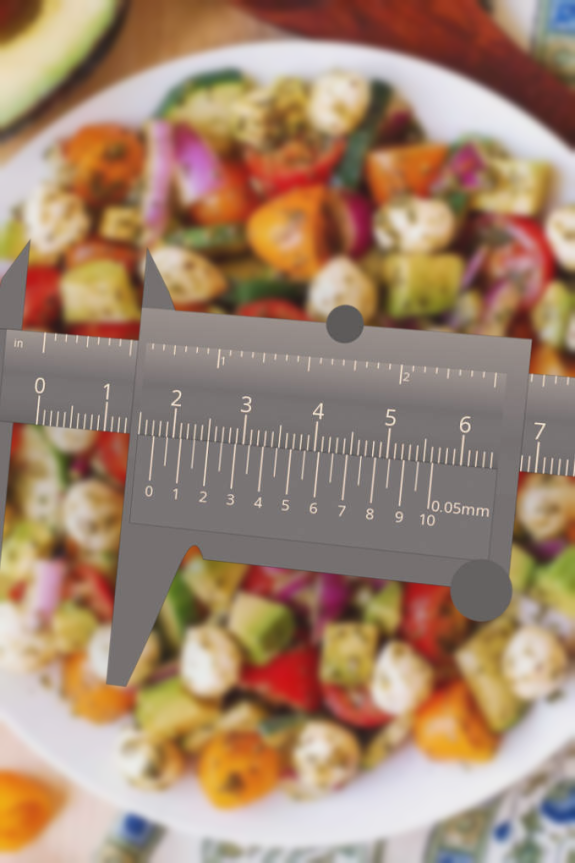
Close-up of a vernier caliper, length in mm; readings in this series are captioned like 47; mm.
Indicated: 17.2; mm
